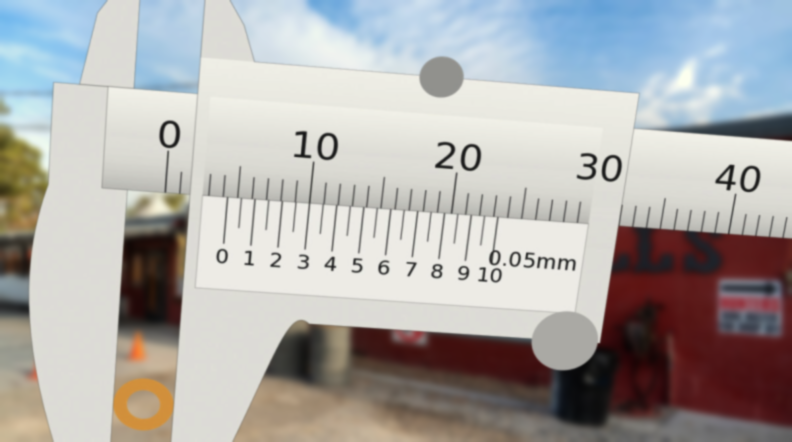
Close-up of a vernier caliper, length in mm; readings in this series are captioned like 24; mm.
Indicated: 4.3; mm
